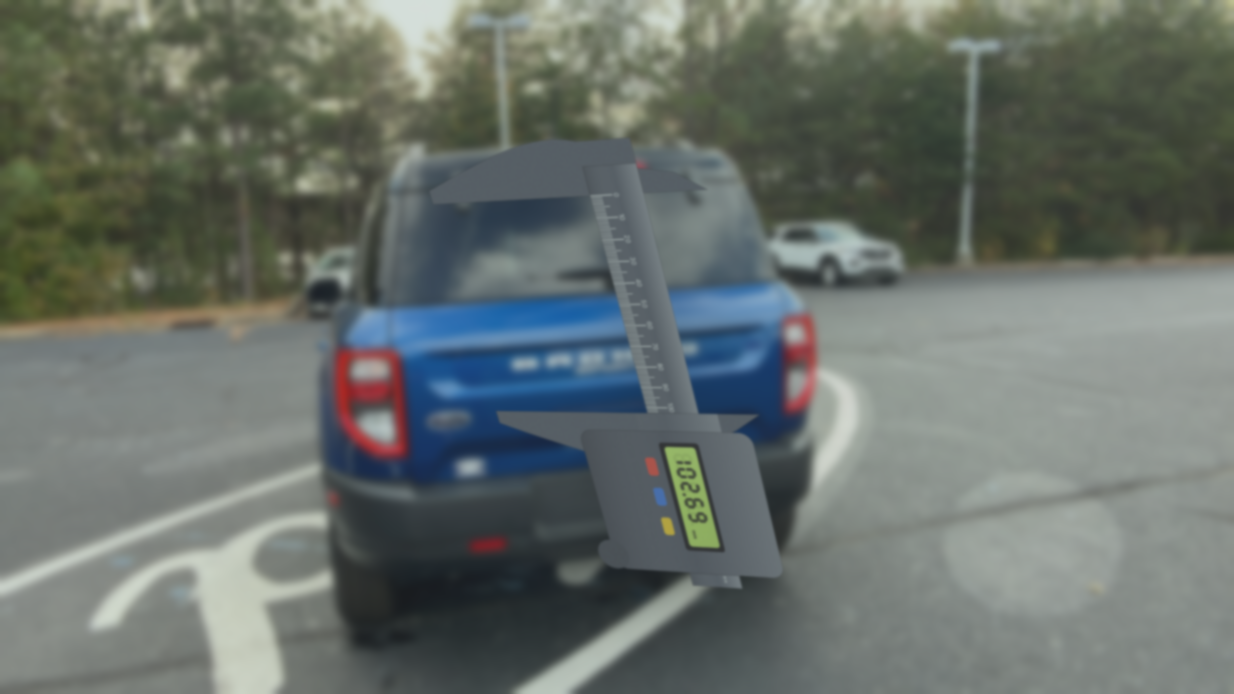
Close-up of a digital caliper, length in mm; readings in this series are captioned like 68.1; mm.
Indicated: 102.69; mm
